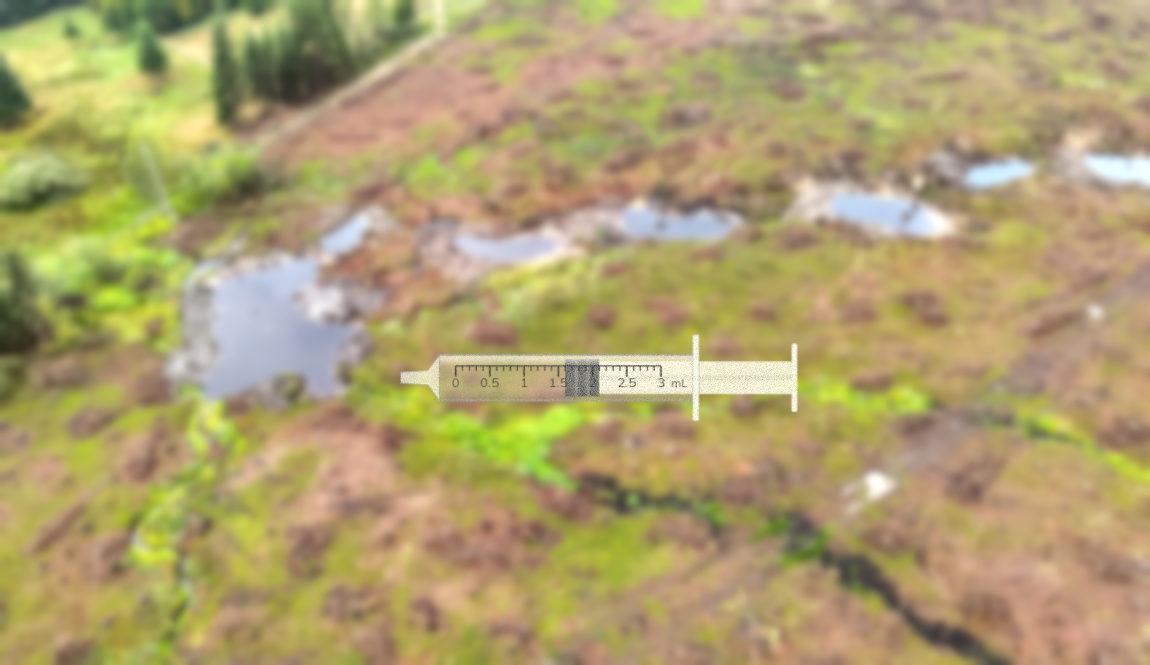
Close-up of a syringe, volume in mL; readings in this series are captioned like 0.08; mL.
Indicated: 1.6; mL
